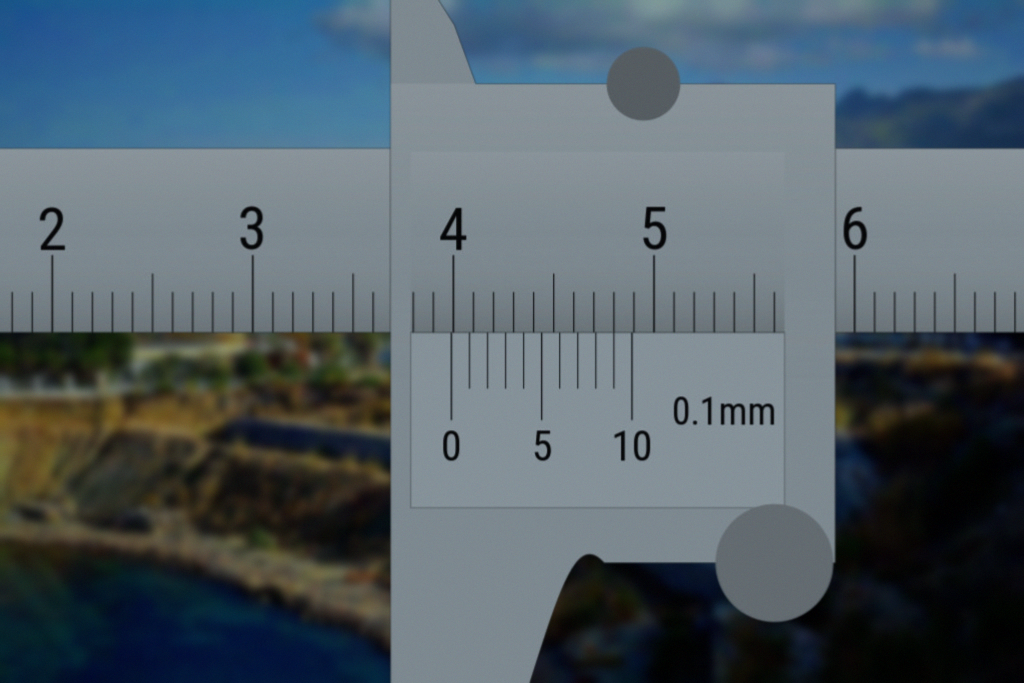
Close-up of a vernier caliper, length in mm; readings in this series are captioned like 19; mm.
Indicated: 39.9; mm
